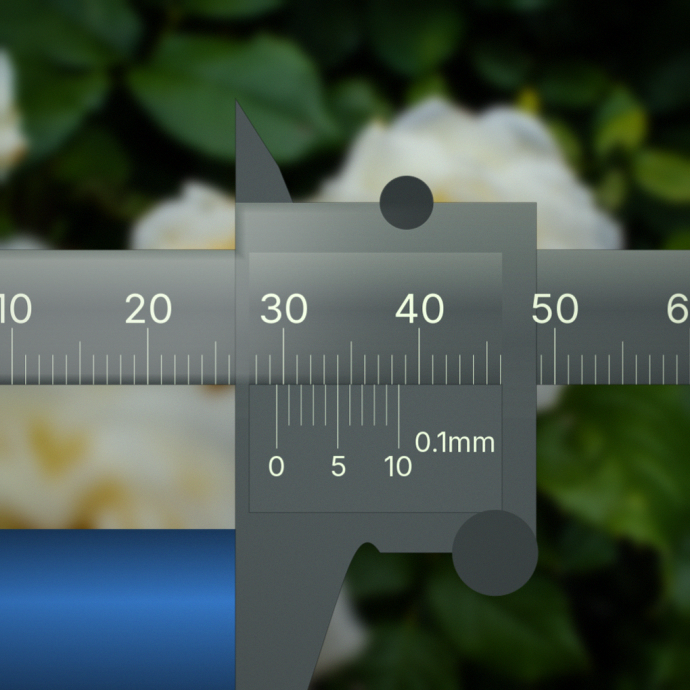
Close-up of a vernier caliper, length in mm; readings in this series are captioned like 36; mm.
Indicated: 29.5; mm
